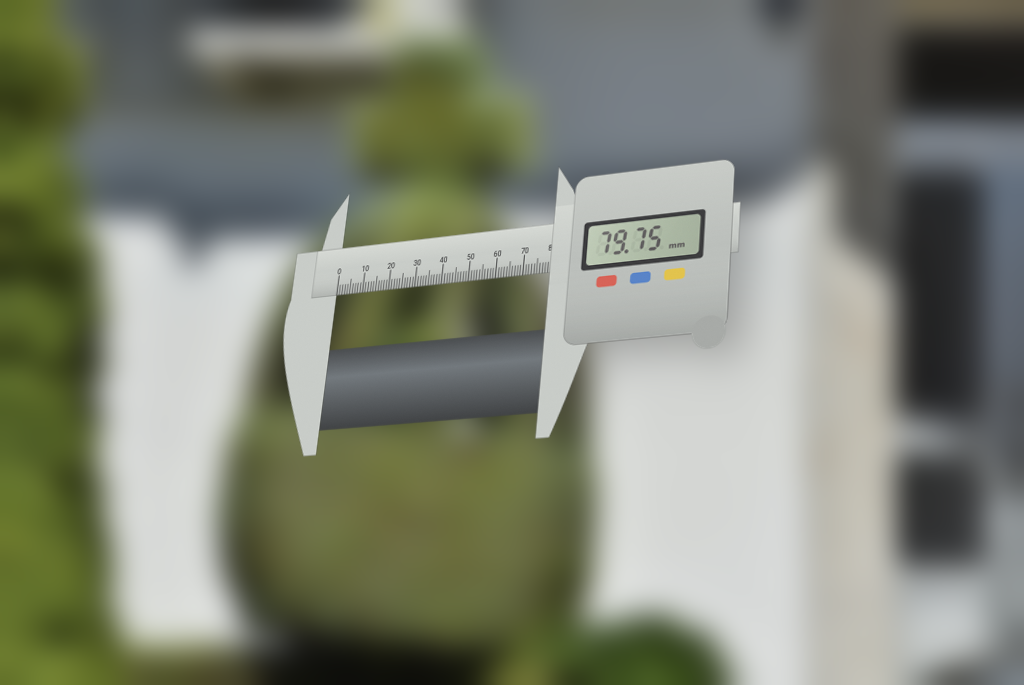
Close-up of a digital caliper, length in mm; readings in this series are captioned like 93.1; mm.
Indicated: 79.75; mm
